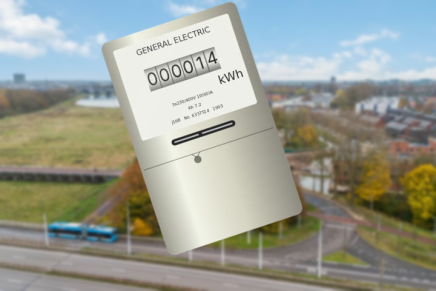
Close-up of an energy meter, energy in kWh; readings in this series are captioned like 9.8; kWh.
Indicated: 14; kWh
